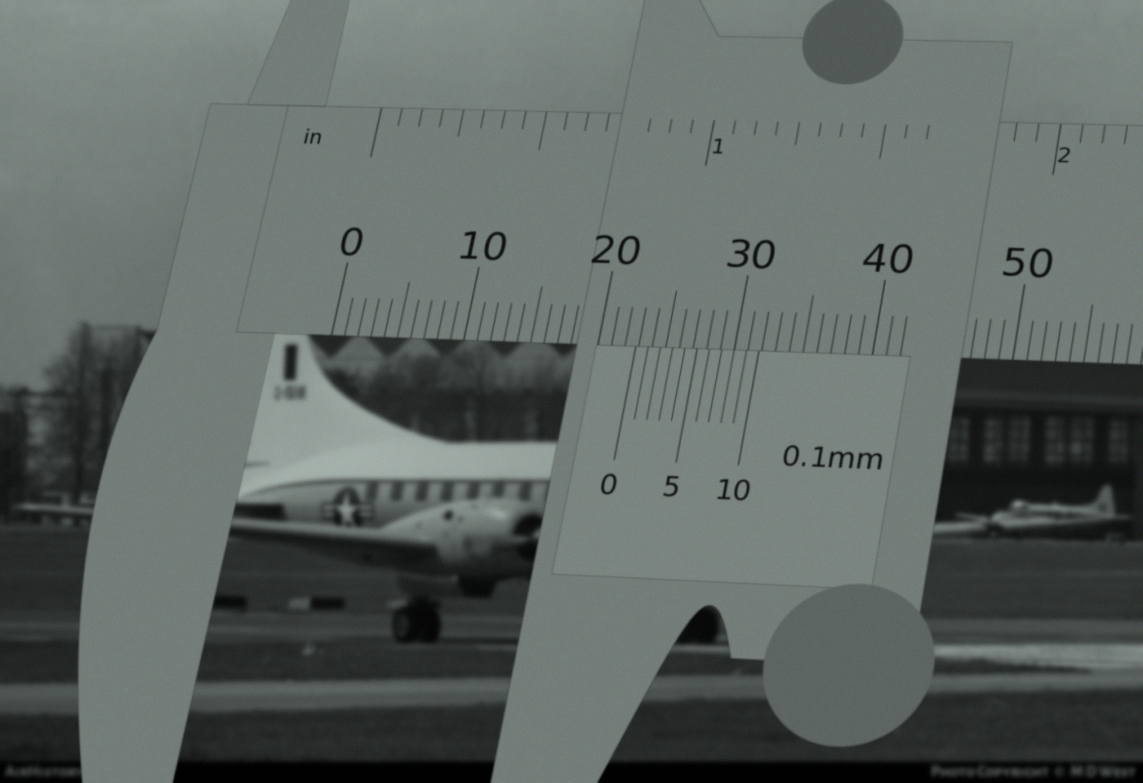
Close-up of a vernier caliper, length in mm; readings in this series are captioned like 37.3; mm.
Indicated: 22.8; mm
